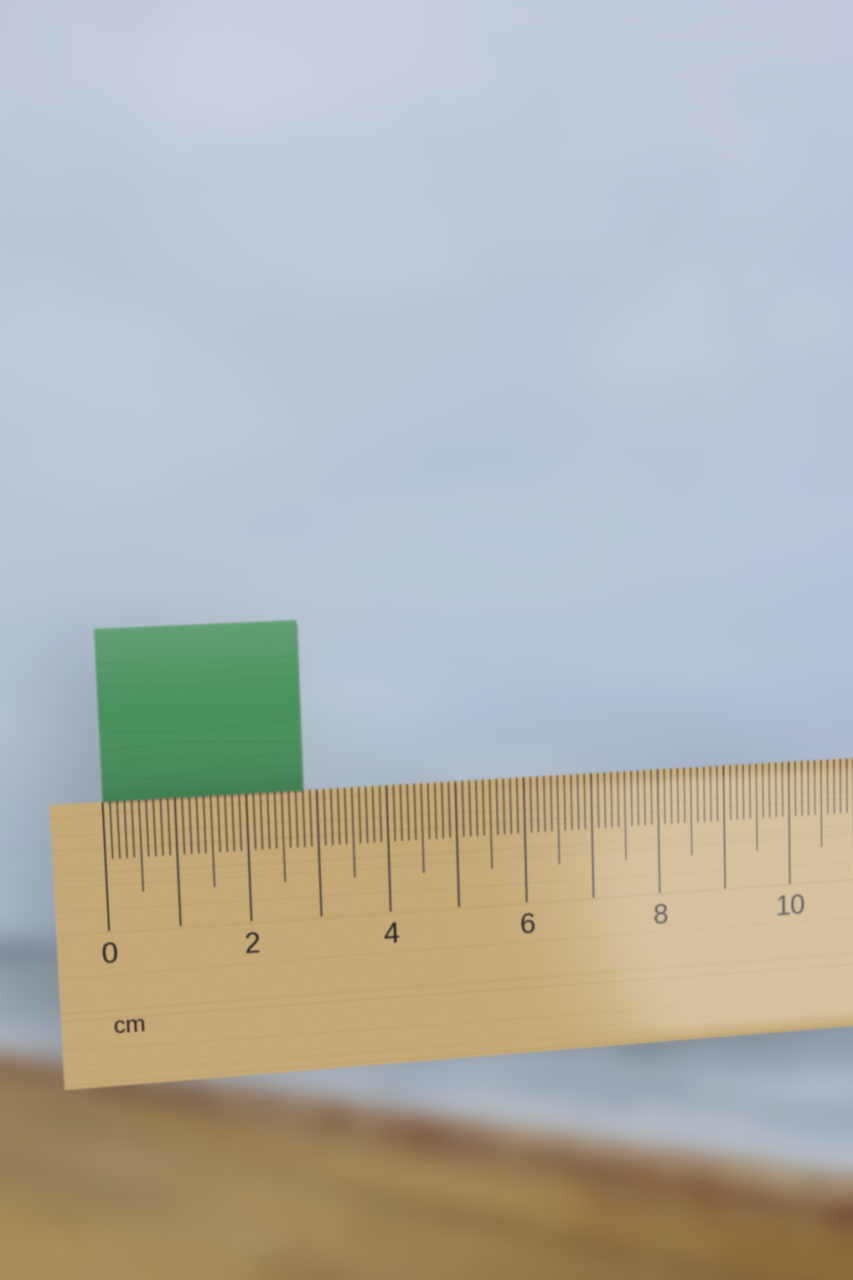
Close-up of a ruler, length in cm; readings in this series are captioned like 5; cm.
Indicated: 2.8; cm
